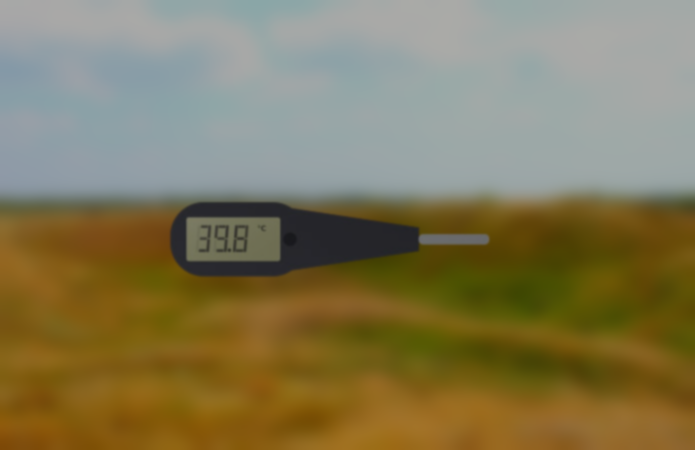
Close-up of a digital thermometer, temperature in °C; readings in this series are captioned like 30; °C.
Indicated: 39.8; °C
